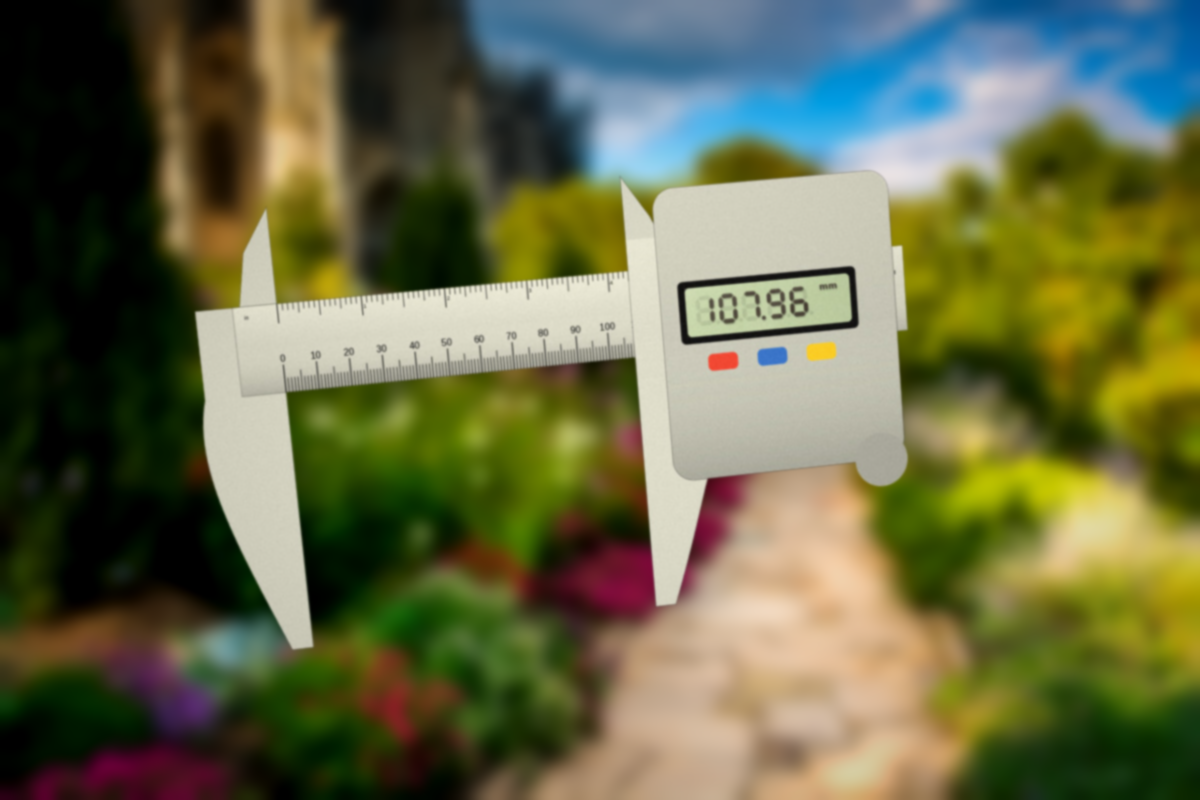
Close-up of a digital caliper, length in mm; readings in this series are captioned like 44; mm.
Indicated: 107.96; mm
